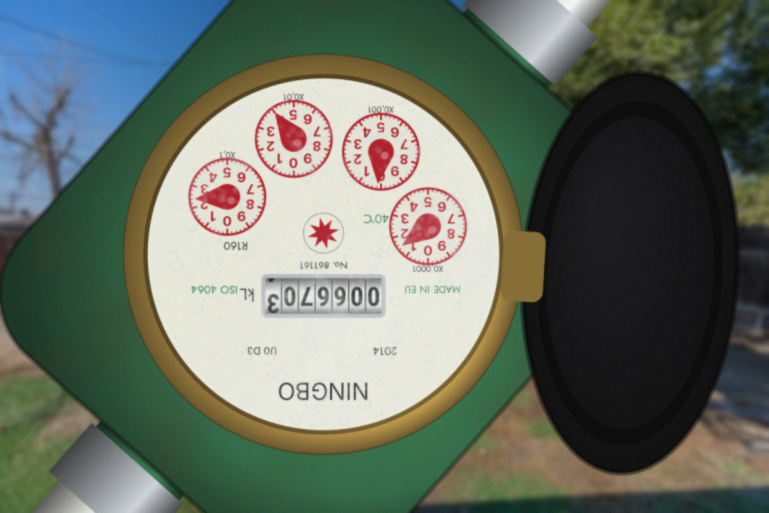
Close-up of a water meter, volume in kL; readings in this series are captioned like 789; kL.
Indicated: 66703.2401; kL
